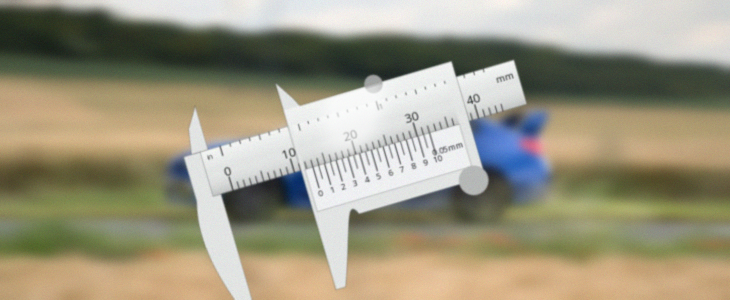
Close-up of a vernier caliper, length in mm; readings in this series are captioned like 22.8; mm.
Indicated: 13.0; mm
